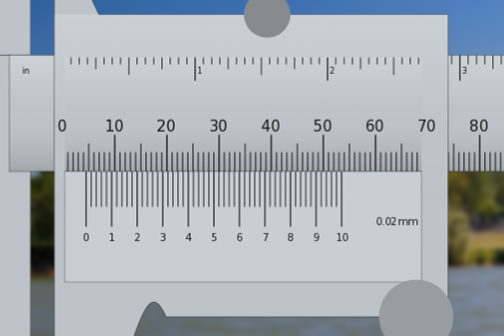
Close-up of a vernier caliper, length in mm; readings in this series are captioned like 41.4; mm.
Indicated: 4.5; mm
